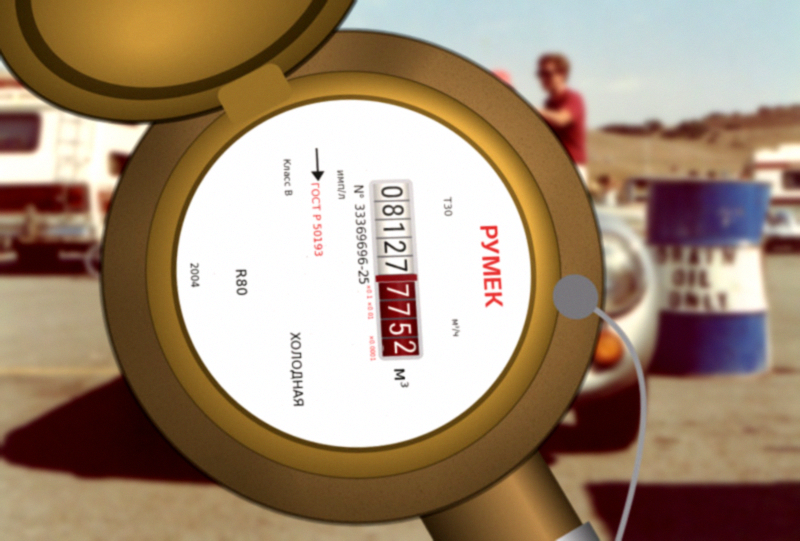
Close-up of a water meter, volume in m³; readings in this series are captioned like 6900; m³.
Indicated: 8127.7752; m³
